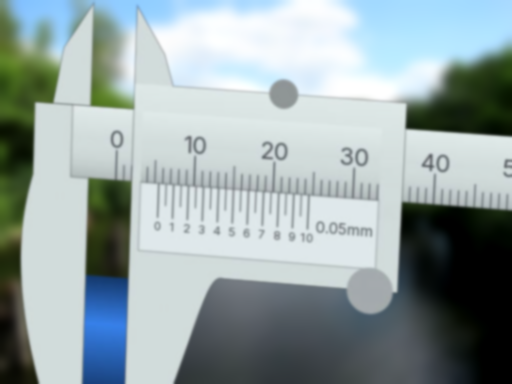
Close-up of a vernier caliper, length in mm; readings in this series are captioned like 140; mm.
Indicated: 5.5; mm
